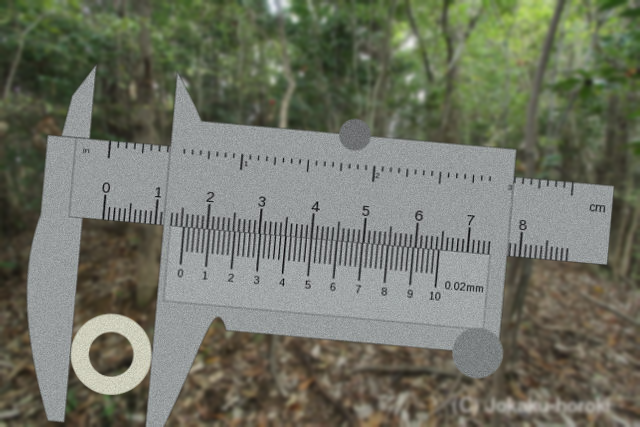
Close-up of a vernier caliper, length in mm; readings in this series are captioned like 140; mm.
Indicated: 15.5; mm
